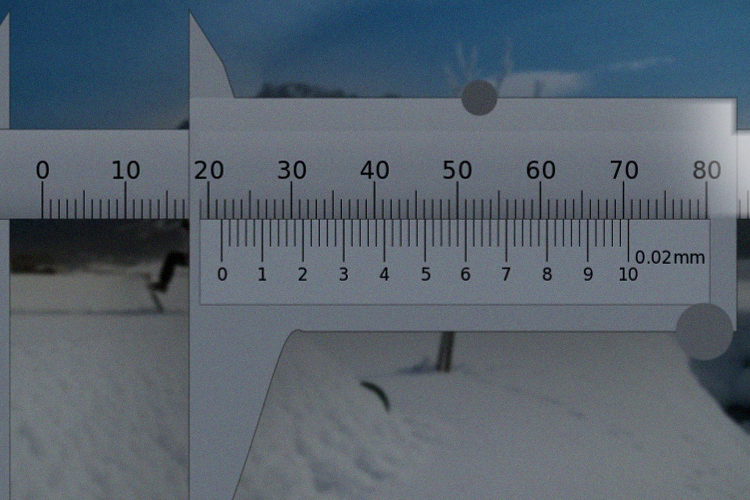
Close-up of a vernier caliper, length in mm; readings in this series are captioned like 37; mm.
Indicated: 21.6; mm
